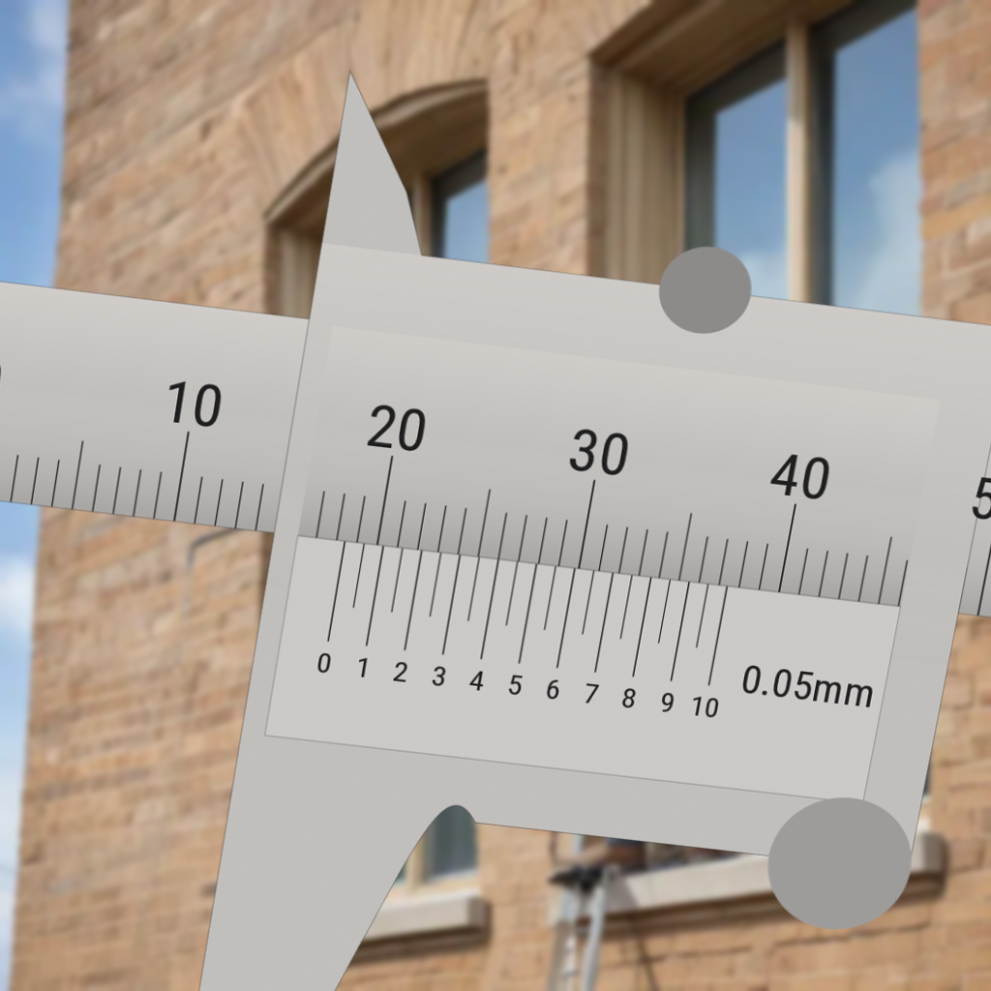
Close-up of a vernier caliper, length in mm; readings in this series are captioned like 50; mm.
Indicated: 18.4; mm
